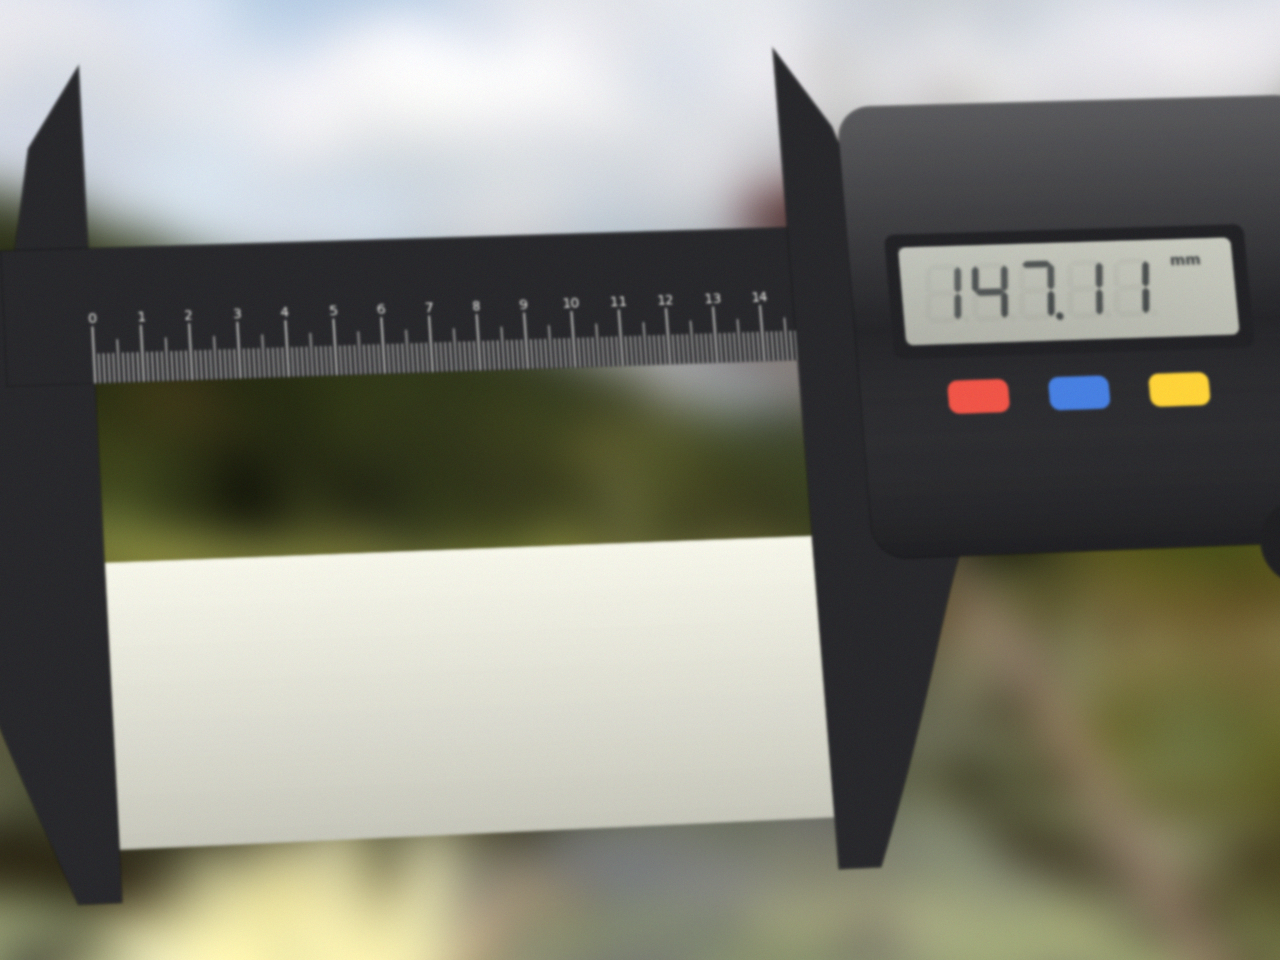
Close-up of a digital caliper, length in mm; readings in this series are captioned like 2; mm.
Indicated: 147.11; mm
